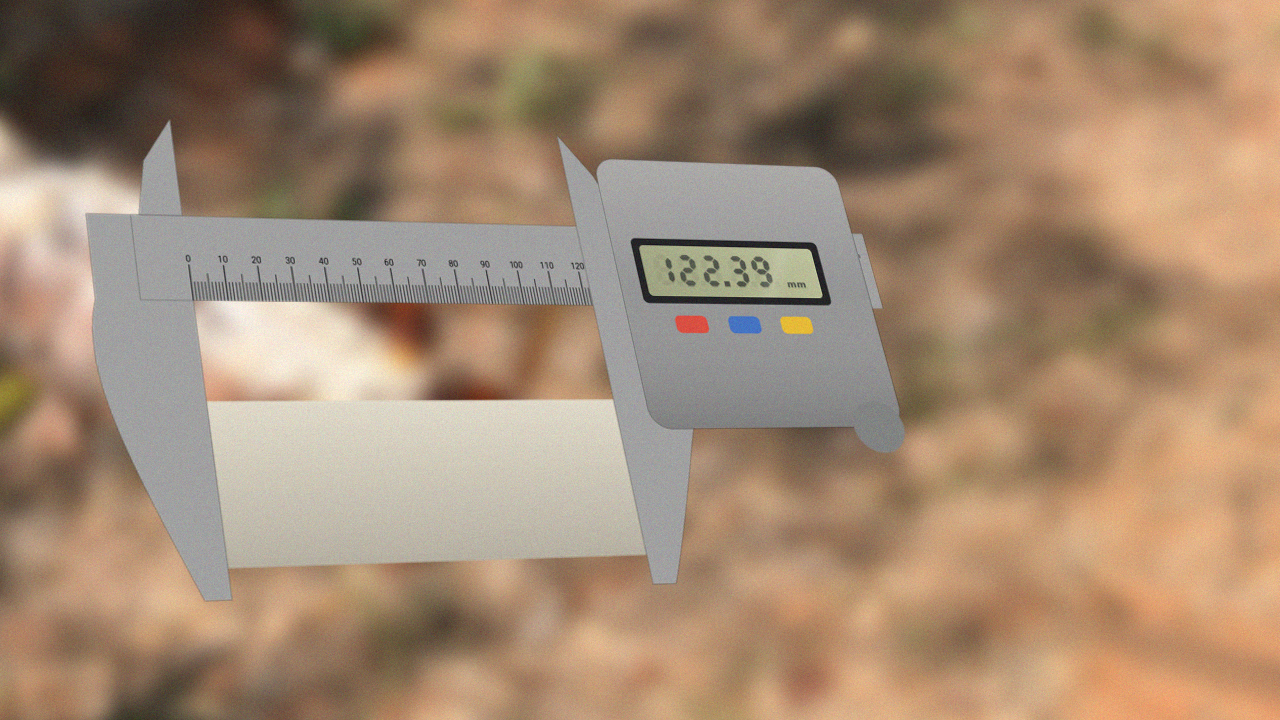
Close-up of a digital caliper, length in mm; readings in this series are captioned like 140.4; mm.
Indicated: 122.39; mm
